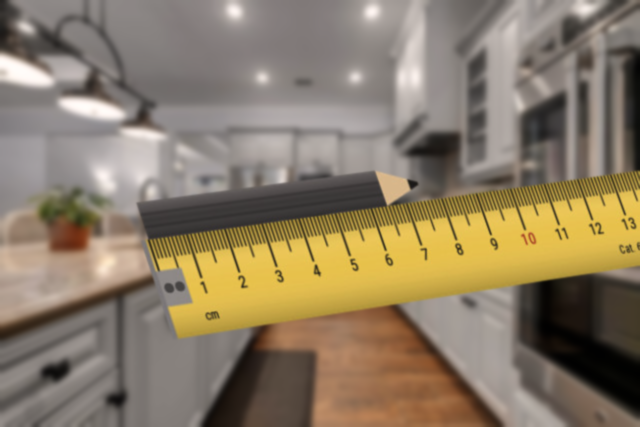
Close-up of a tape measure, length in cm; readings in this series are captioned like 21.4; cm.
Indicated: 7.5; cm
